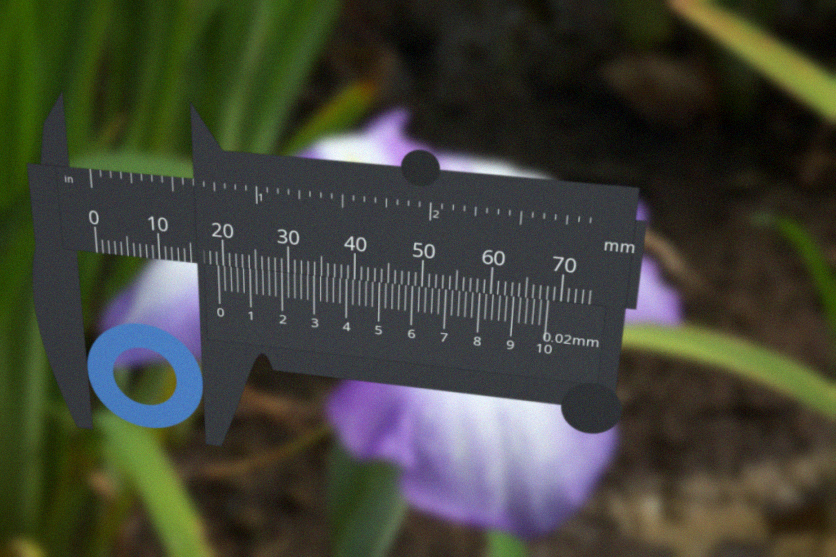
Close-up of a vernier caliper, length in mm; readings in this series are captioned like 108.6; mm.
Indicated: 19.2; mm
